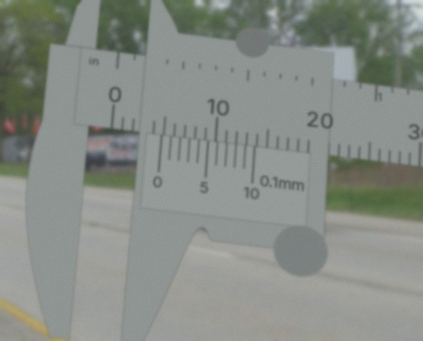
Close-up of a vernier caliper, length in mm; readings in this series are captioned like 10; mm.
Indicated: 4.8; mm
